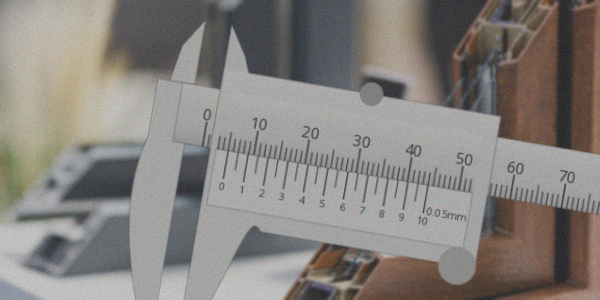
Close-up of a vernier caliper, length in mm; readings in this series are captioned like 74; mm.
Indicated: 5.0; mm
